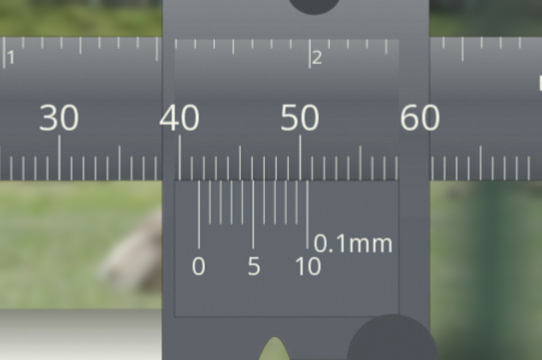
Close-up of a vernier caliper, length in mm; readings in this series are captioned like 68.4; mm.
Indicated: 41.6; mm
